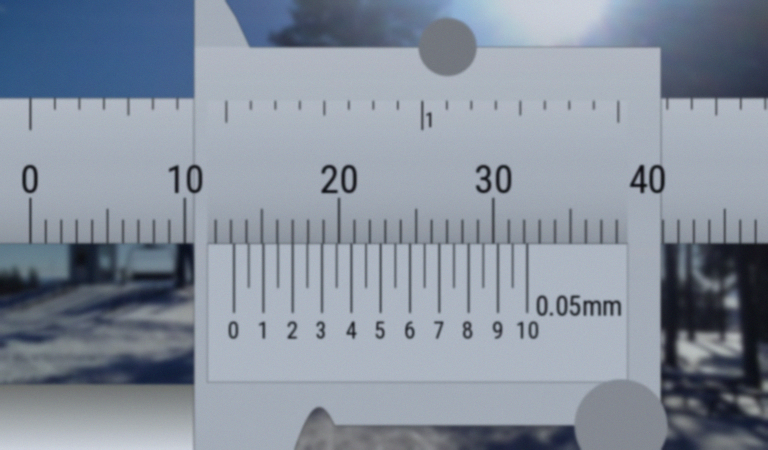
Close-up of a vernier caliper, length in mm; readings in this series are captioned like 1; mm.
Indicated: 13.2; mm
